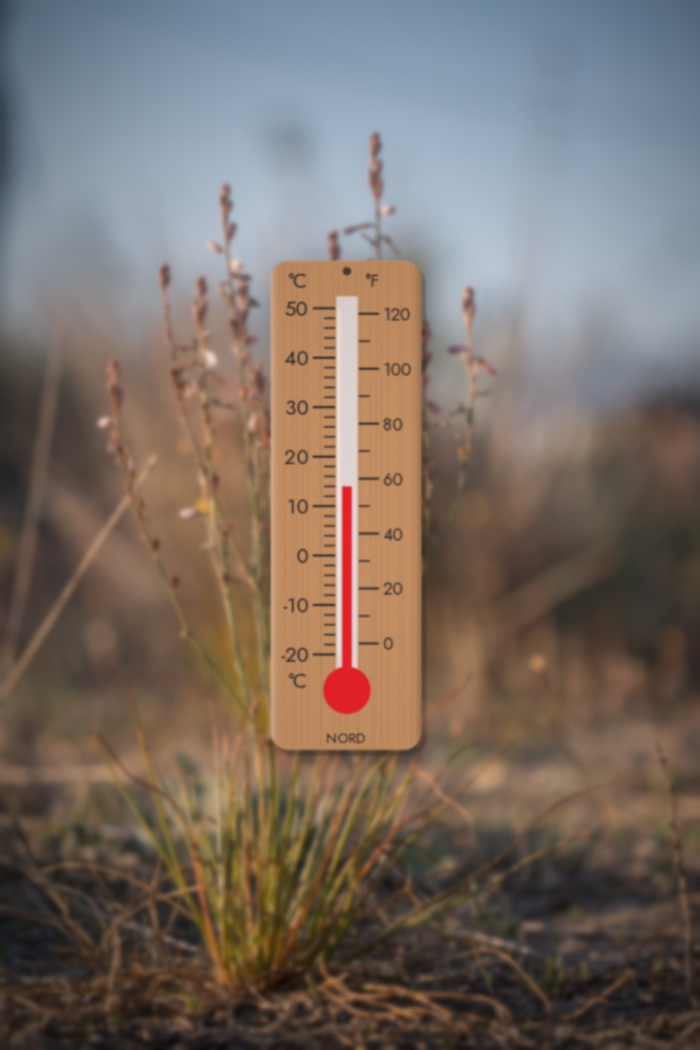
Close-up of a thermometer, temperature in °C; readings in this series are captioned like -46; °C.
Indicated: 14; °C
